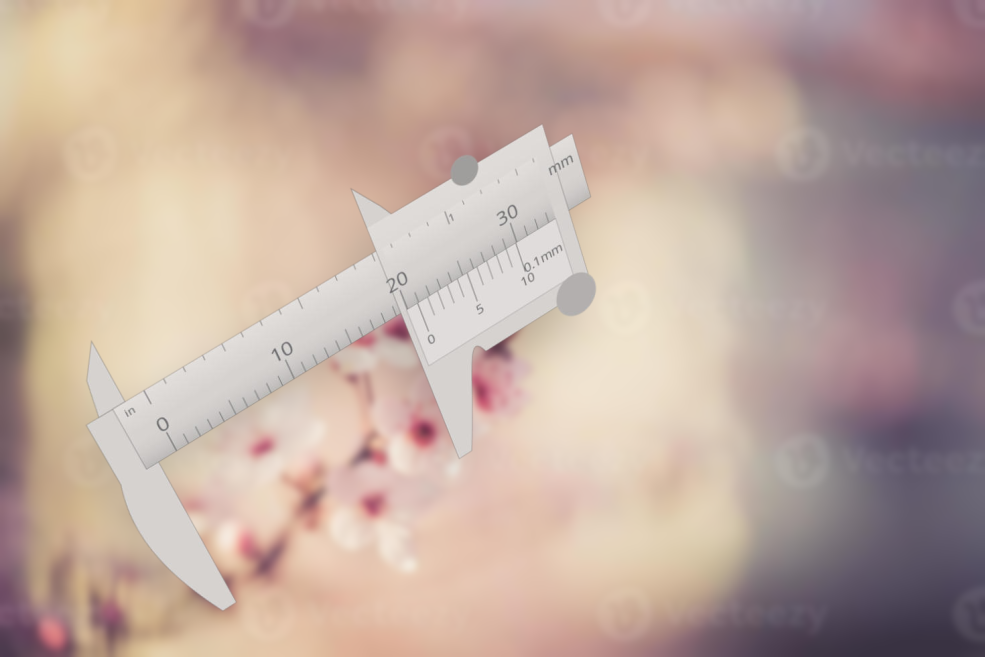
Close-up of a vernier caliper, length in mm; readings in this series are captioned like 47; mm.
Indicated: 20.9; mm
